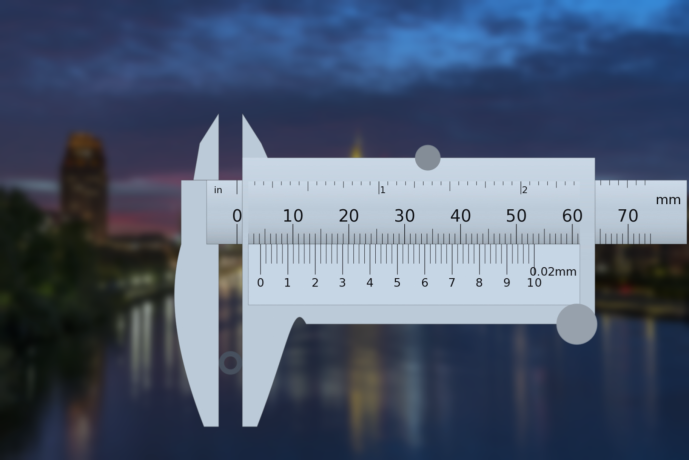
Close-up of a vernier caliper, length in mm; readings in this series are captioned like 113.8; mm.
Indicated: 4.2; mm
